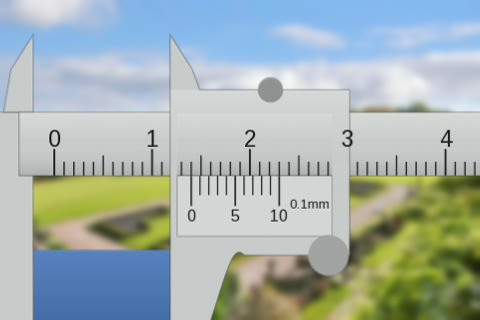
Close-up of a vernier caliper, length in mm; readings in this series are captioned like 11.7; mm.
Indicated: 14.0; mm
